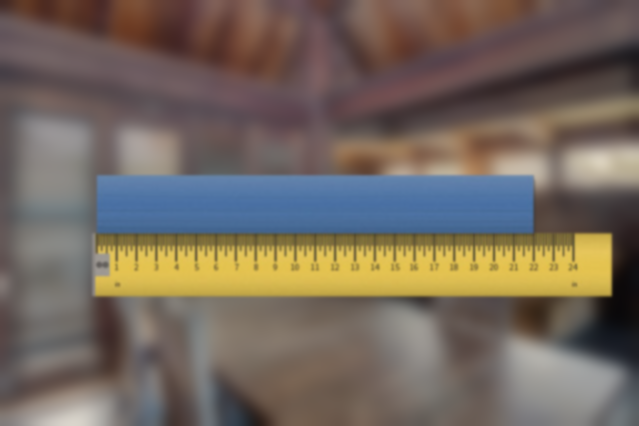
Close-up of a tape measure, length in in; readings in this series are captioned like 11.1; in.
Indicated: 22; in
